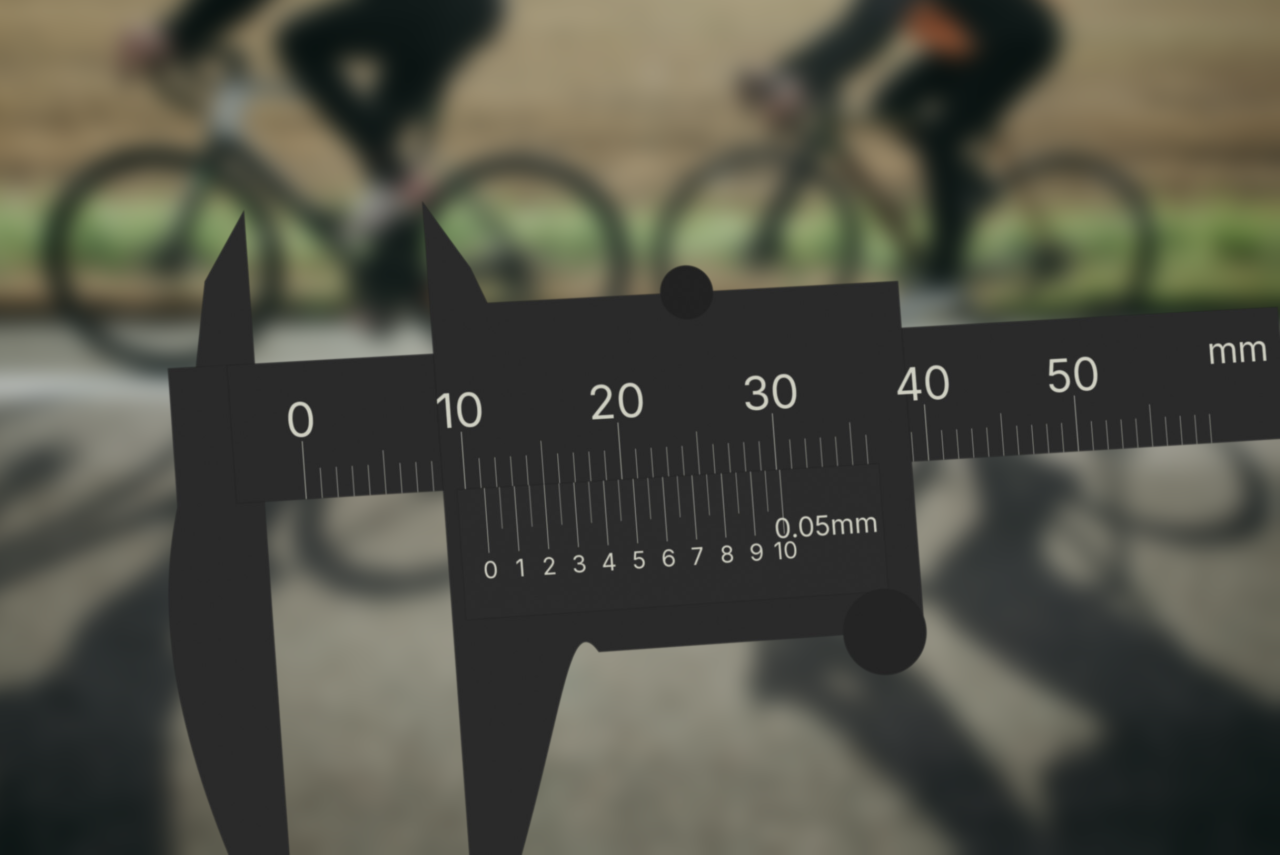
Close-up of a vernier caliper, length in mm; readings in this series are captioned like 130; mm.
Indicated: 11.2; mm
